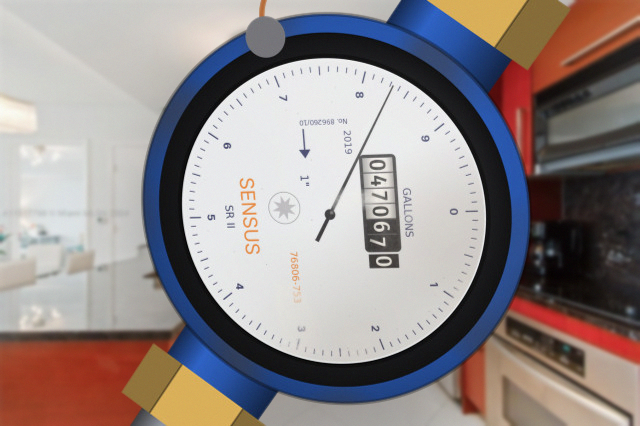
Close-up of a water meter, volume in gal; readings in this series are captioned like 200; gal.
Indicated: 470668.3; gal
